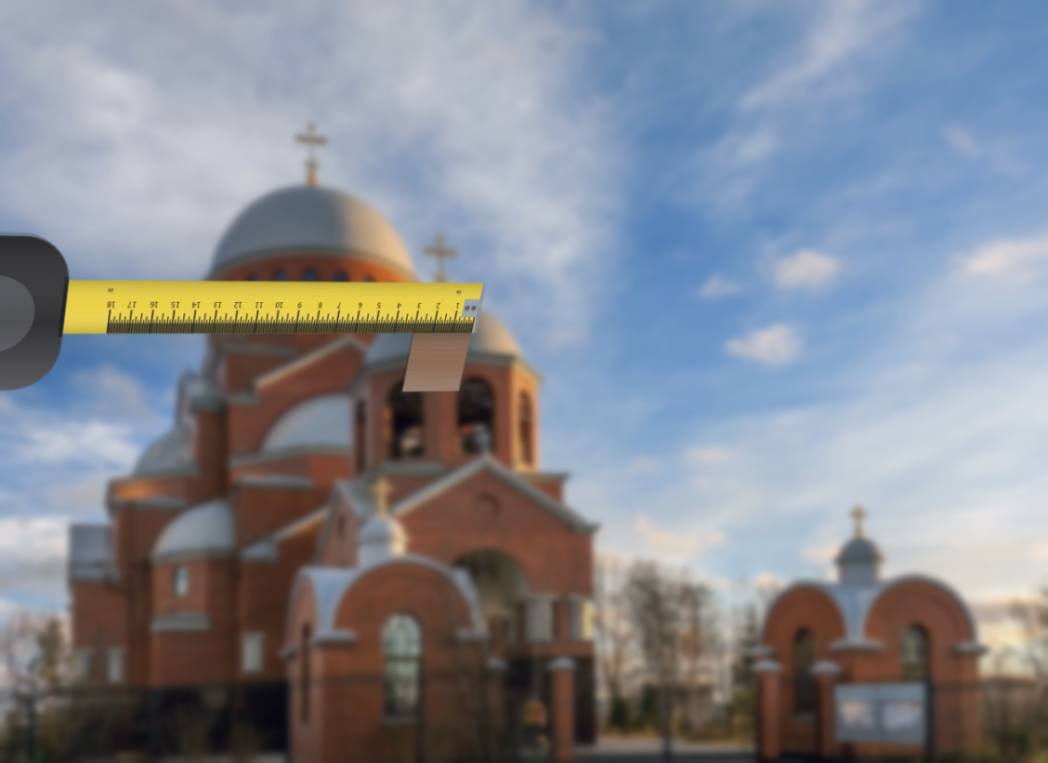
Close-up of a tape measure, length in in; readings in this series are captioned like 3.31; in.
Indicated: 3; in
